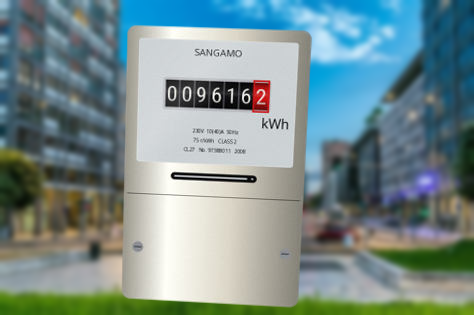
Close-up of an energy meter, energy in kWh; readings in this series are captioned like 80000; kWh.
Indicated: 9616.2; kWh
